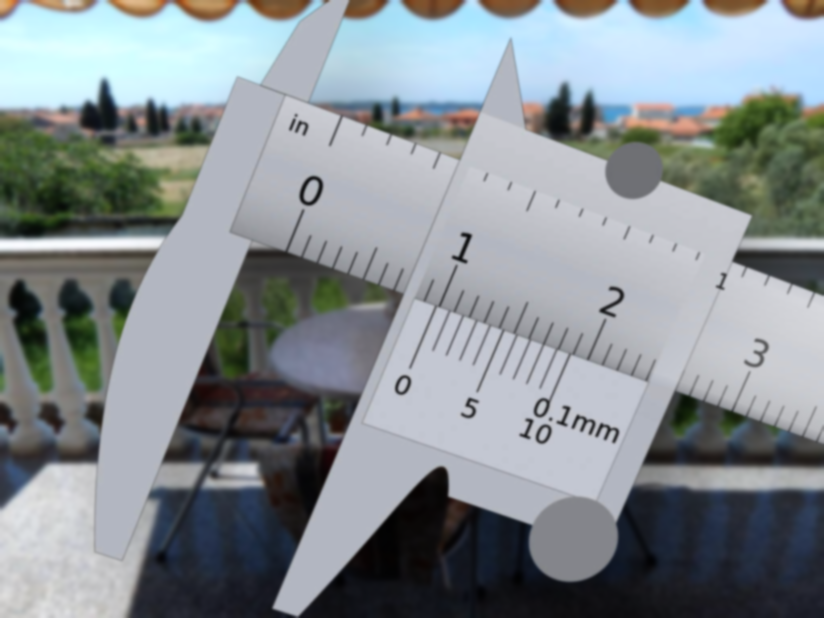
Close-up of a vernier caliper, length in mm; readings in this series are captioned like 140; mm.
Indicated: 9.8; mm
